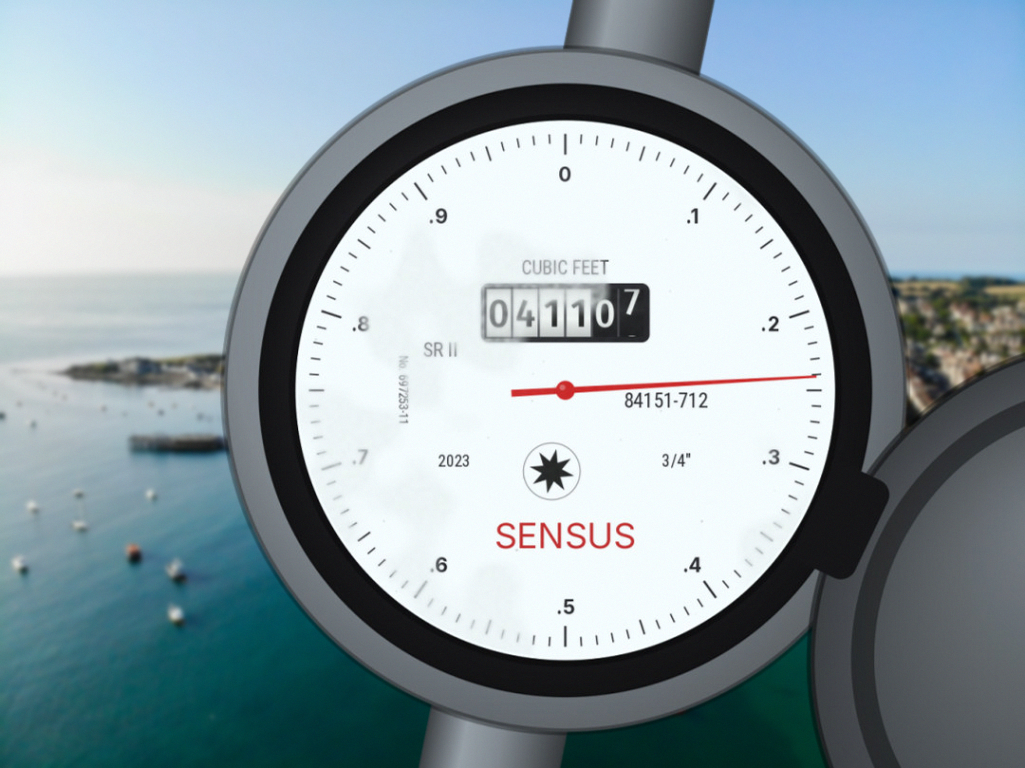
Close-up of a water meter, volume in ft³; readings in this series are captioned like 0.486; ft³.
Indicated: 41107.24; ft³
